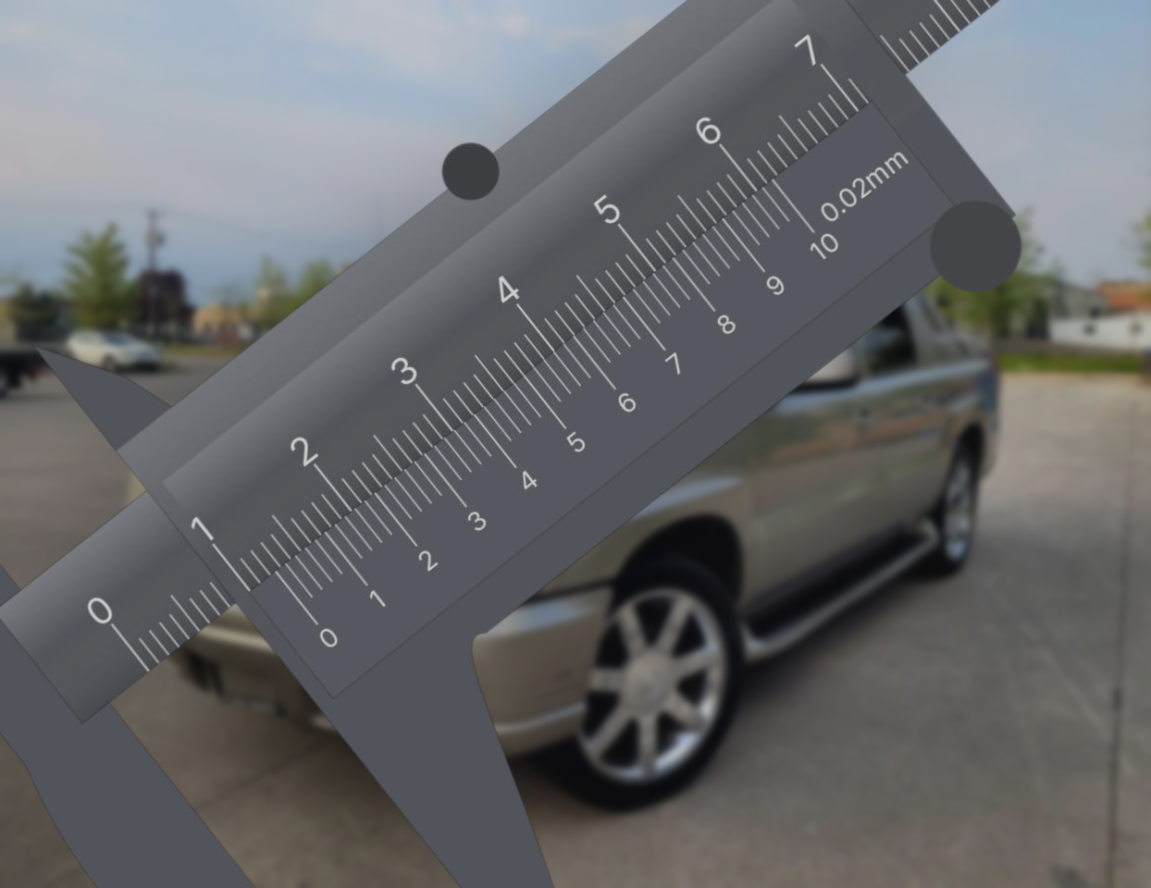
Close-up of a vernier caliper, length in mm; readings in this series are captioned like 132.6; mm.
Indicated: 12.5; mm
